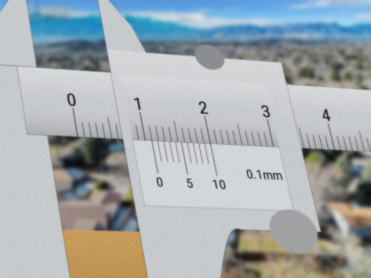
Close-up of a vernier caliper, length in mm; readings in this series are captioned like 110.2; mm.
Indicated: 11.0; mm
